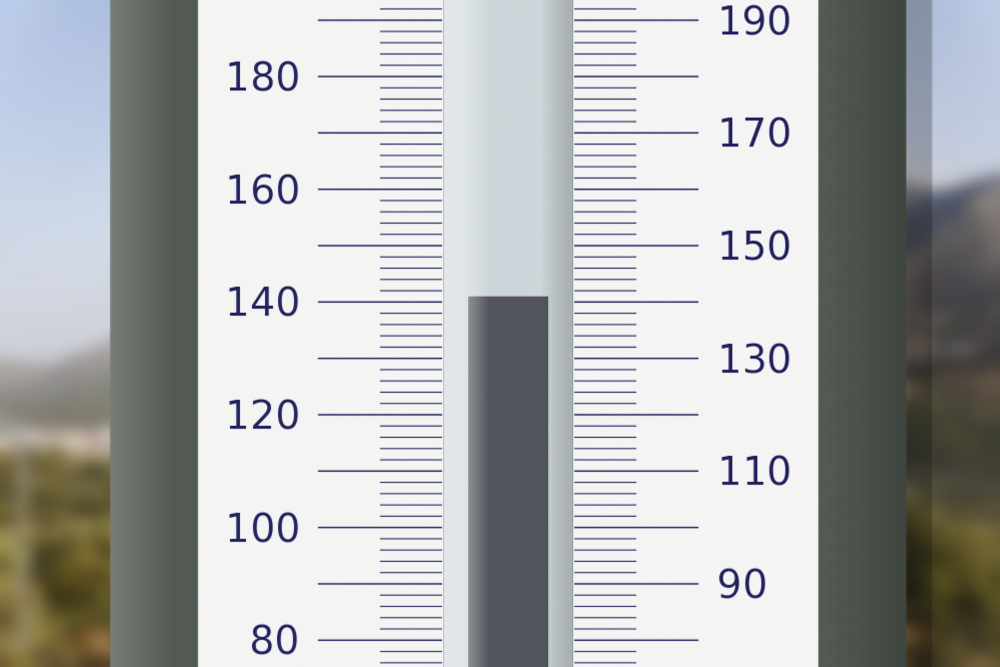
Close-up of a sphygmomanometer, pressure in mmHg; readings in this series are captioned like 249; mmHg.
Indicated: 141; mmHg
